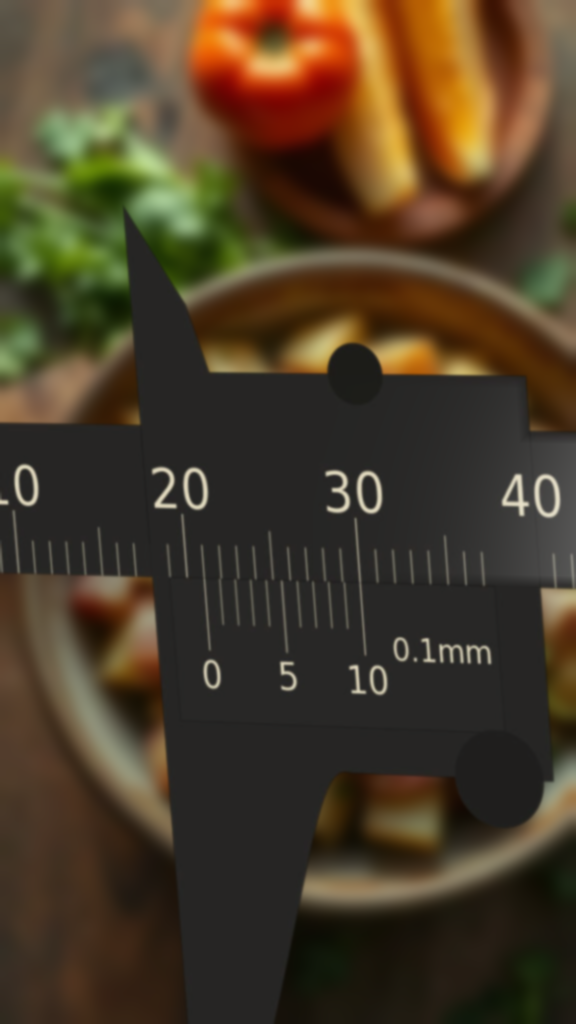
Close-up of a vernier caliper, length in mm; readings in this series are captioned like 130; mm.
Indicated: 21.0; mm
